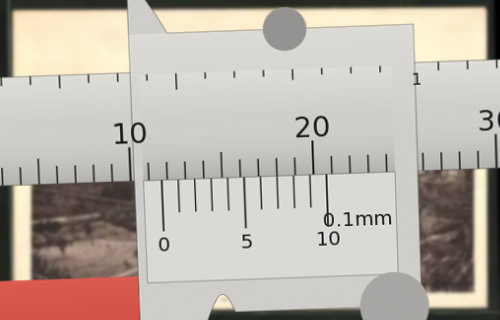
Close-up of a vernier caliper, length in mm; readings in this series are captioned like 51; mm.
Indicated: 11.7; mm
